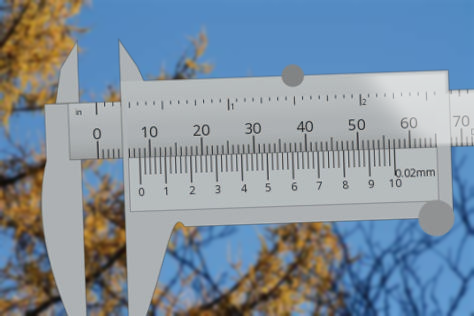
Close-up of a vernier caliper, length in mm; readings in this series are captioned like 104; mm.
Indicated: 8.0; mm
